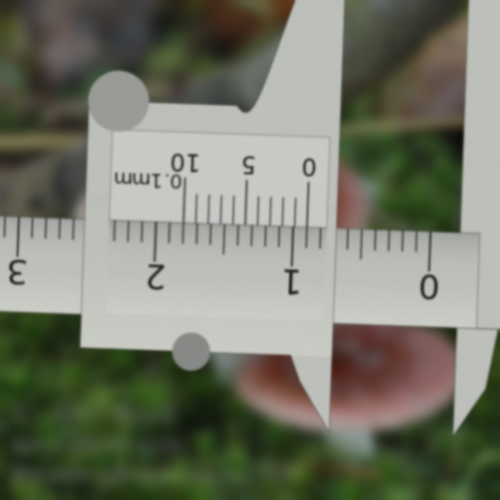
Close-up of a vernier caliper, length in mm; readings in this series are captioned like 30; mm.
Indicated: 9.0; mm
